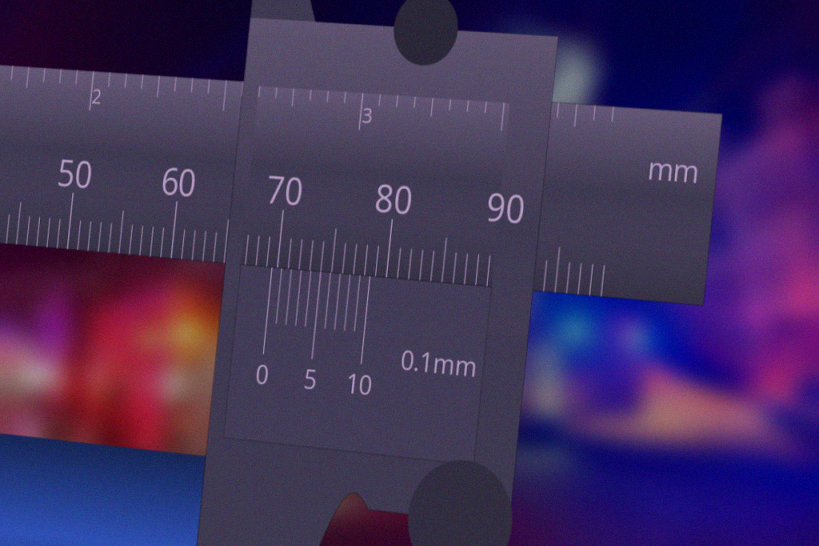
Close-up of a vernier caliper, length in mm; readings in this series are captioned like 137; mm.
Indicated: 69.5; mm
